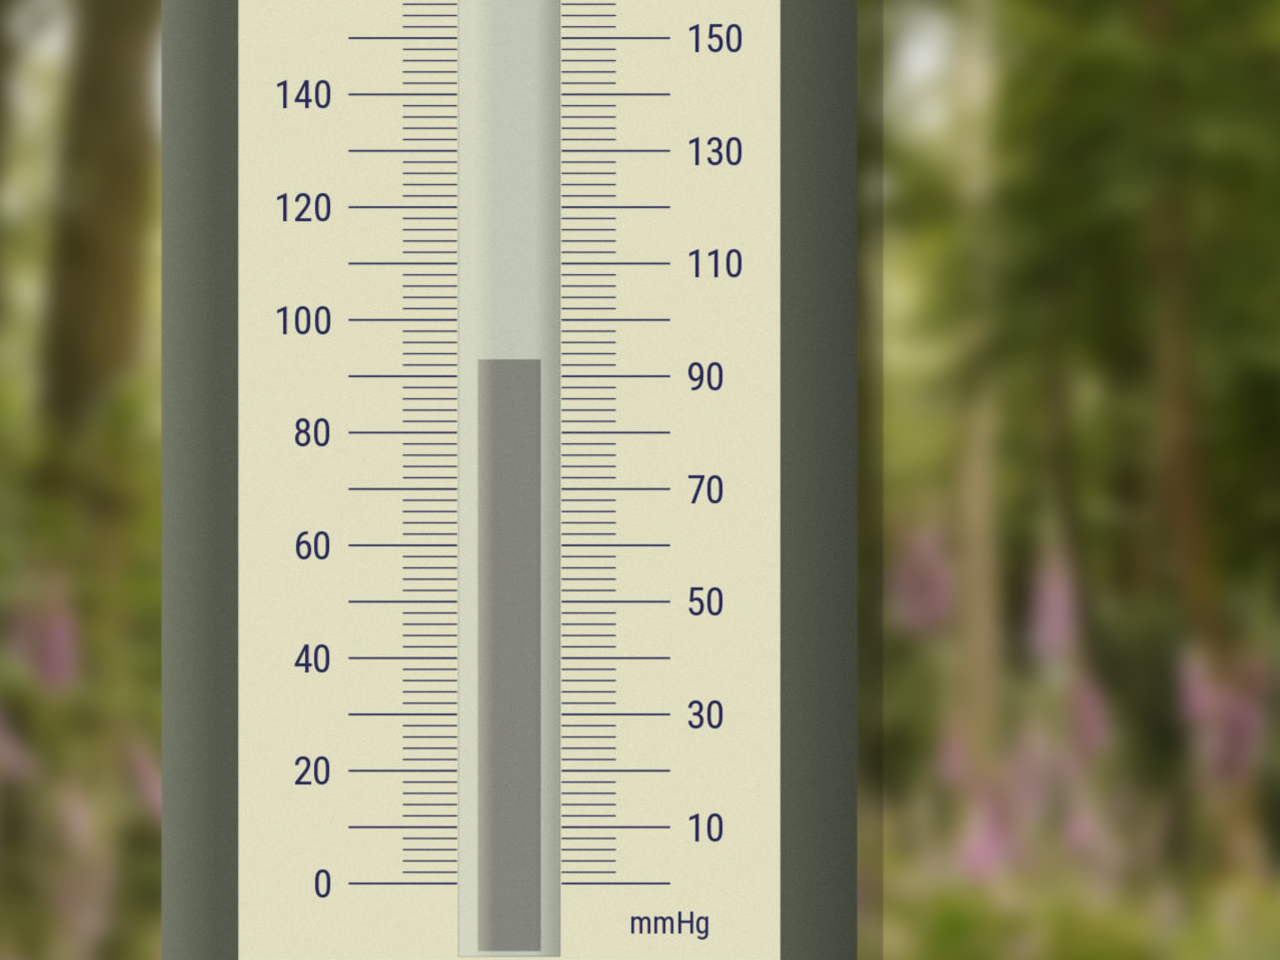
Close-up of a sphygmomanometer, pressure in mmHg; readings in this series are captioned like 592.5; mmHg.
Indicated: 93; mmHg
